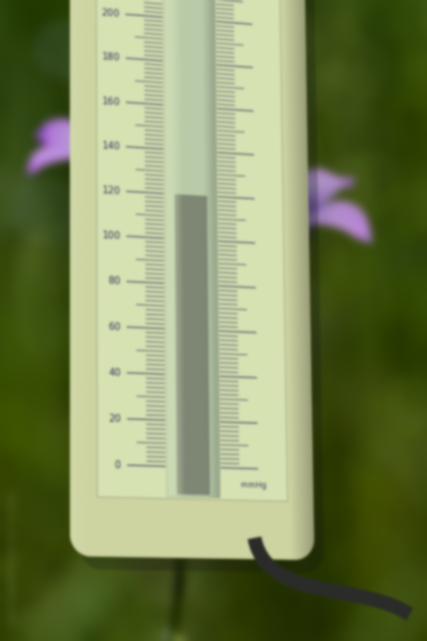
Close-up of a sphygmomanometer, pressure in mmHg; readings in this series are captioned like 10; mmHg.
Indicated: 120; mmHg
